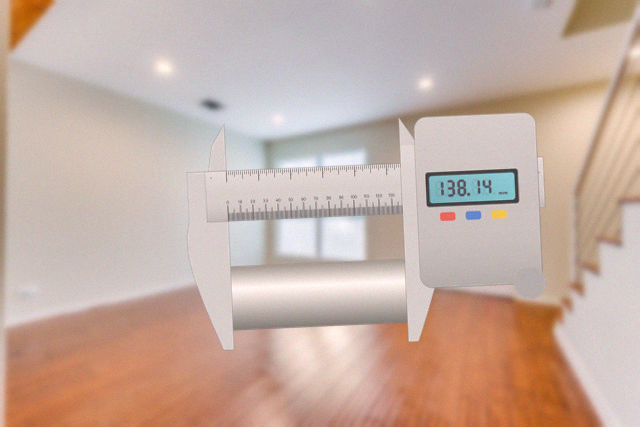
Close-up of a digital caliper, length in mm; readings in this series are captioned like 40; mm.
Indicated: 138.14; mm
